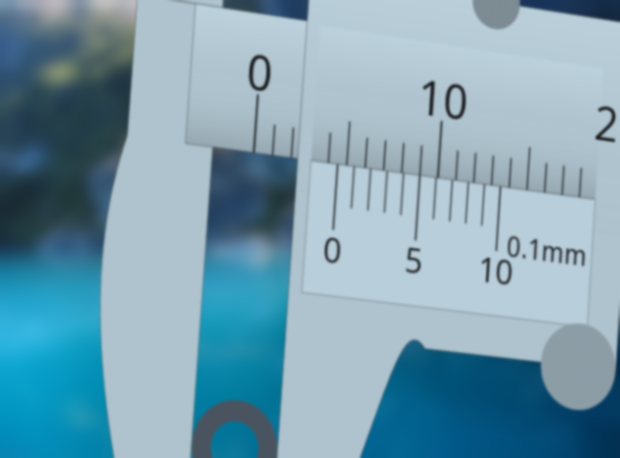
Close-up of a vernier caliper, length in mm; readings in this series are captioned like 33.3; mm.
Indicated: 4.5; mm
